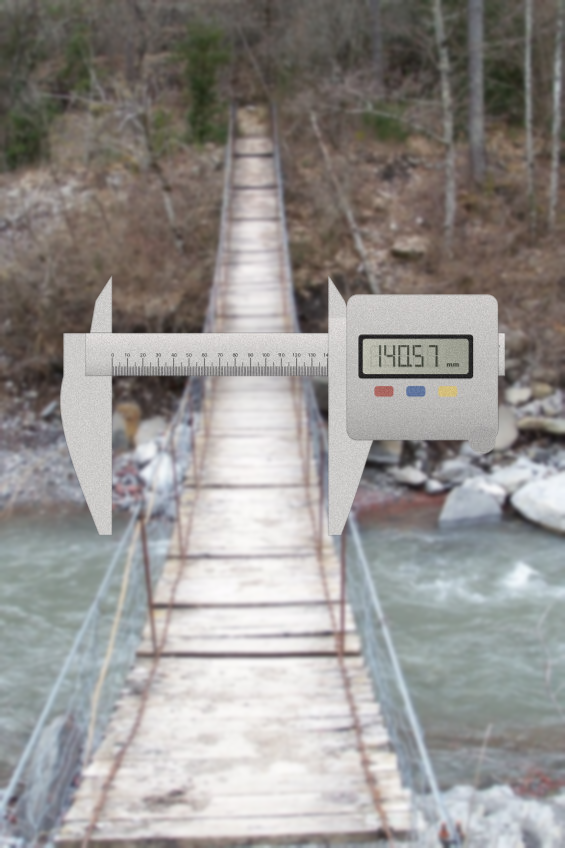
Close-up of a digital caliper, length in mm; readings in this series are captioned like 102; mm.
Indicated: 140.57; mm
